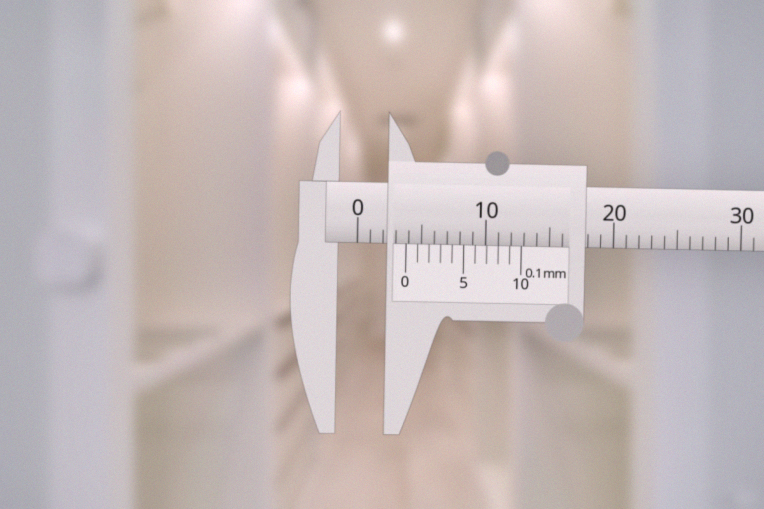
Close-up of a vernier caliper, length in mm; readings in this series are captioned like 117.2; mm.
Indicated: 3.8; mm
